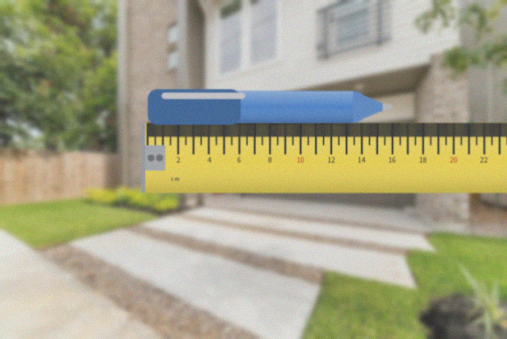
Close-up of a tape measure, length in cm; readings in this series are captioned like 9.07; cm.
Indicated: 16; cm
